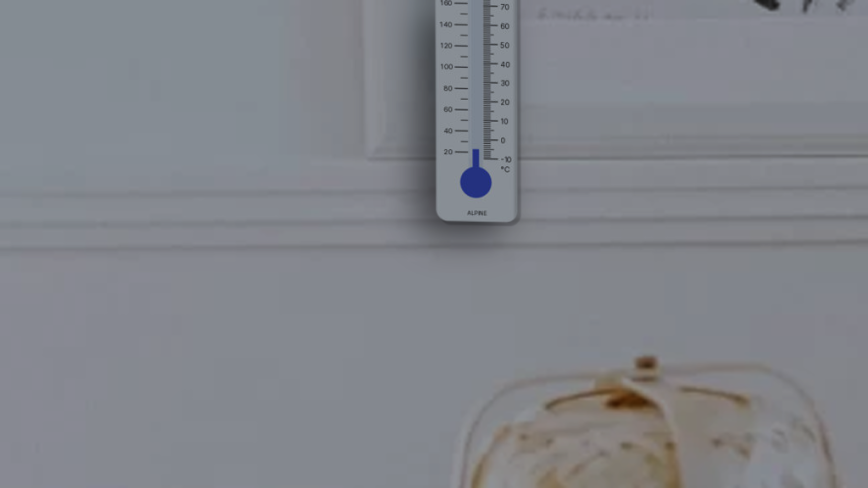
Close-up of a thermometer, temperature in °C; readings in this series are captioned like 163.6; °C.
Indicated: -5; °C
